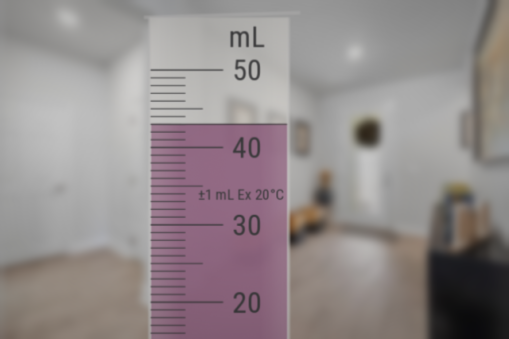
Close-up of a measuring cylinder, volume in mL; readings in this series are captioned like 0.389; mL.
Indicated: 43; mL
